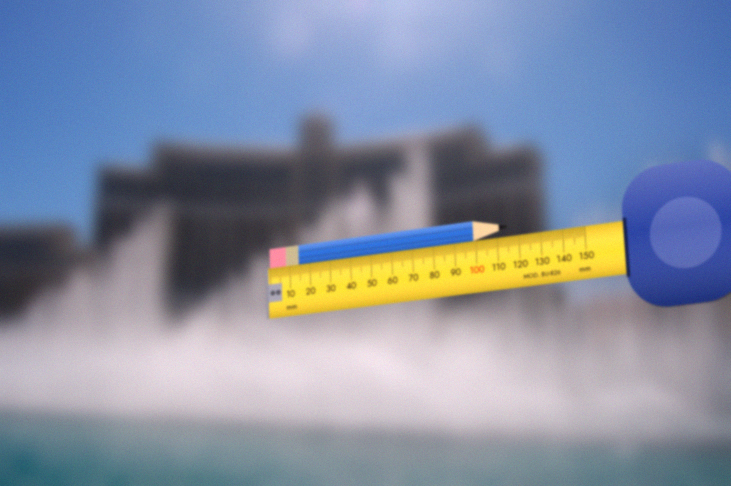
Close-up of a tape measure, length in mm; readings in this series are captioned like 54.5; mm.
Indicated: 115; mm
